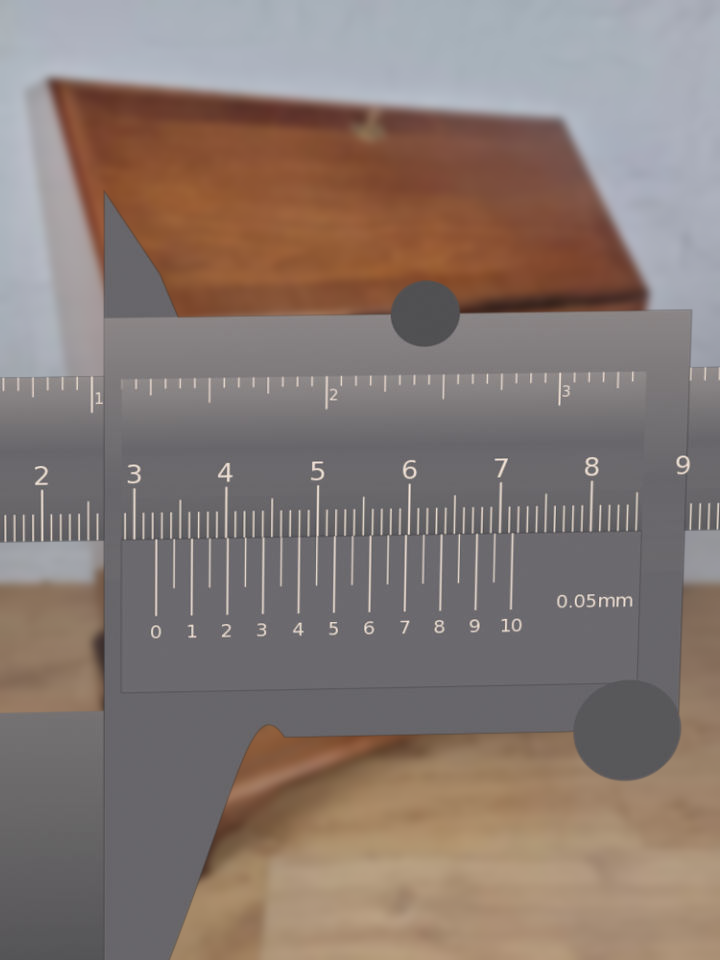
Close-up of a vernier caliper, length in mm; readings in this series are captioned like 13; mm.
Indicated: 32.4; mm
